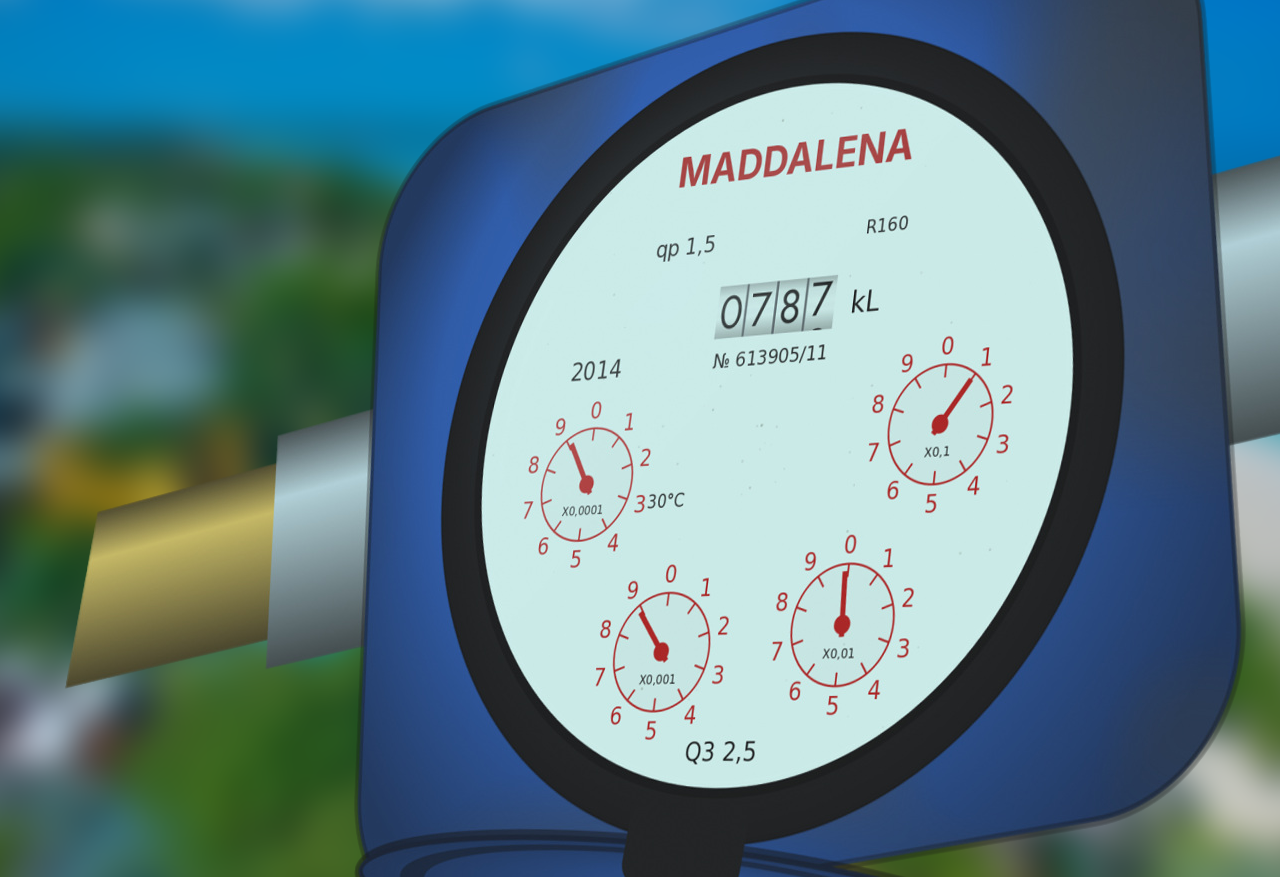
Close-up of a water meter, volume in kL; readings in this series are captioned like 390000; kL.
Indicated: 787.0989; kL
